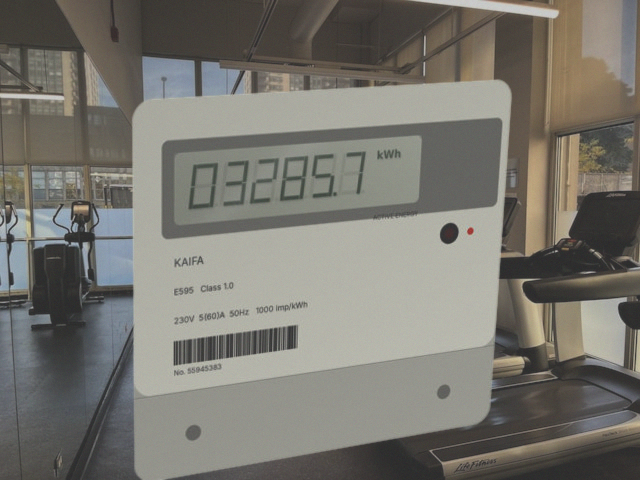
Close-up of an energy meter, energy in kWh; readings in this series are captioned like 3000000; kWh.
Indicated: 3285.7; kWh
